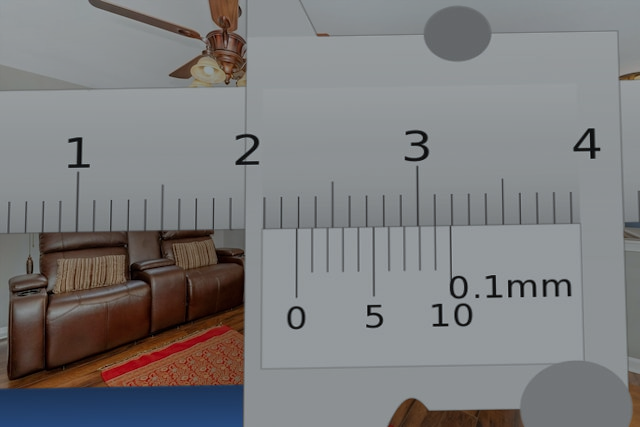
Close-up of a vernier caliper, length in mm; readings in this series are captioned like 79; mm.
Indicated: 22.9; mm
